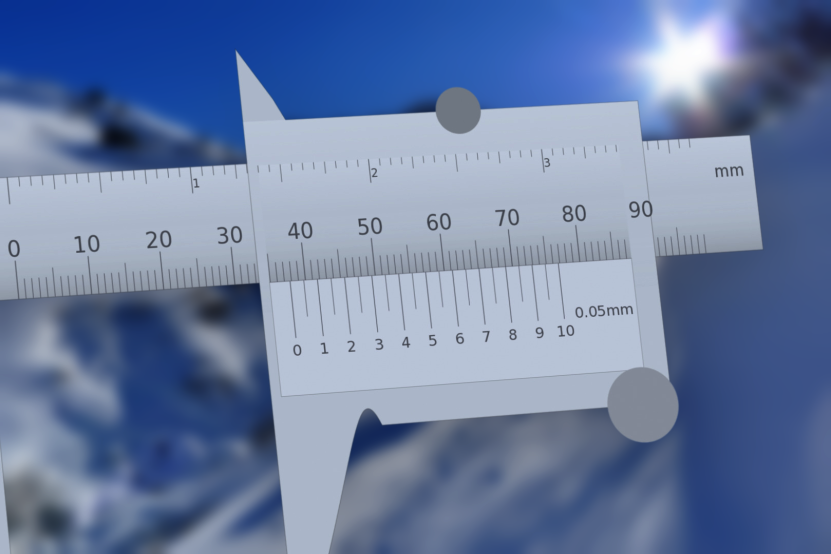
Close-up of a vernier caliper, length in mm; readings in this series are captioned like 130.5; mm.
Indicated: 37.8; mm
